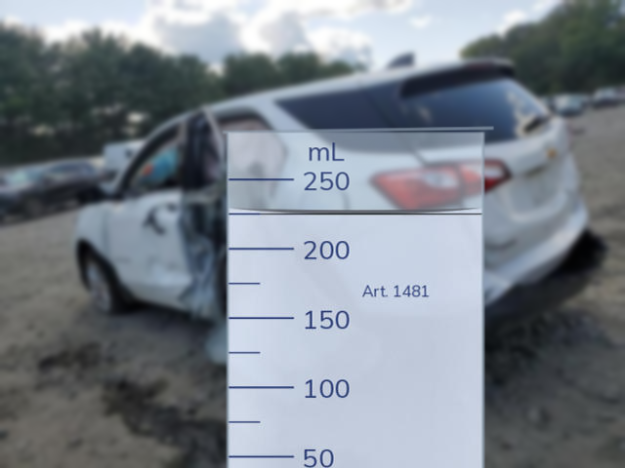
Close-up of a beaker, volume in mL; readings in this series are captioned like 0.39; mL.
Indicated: 225; mL
